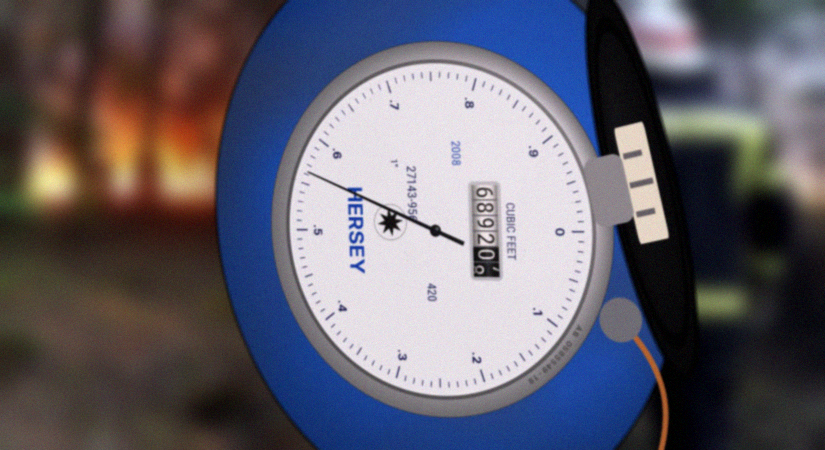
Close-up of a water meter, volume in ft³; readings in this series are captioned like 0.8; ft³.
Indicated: 689207.56; ft³
